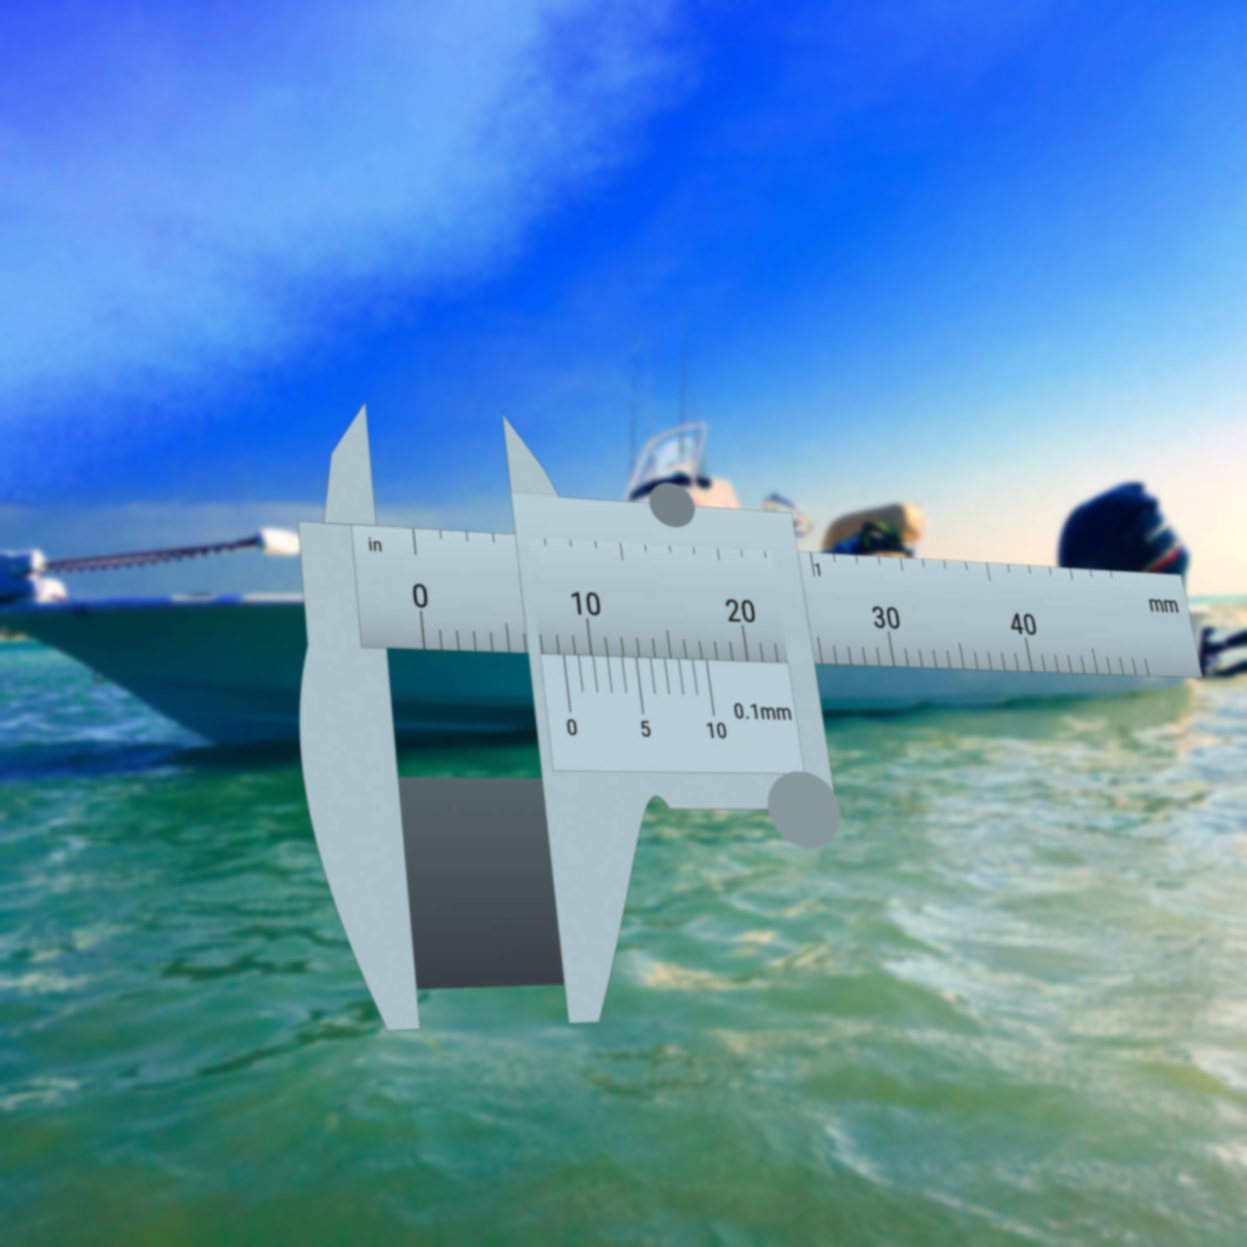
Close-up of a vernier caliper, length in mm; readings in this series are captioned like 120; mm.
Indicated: 8.3; mm
